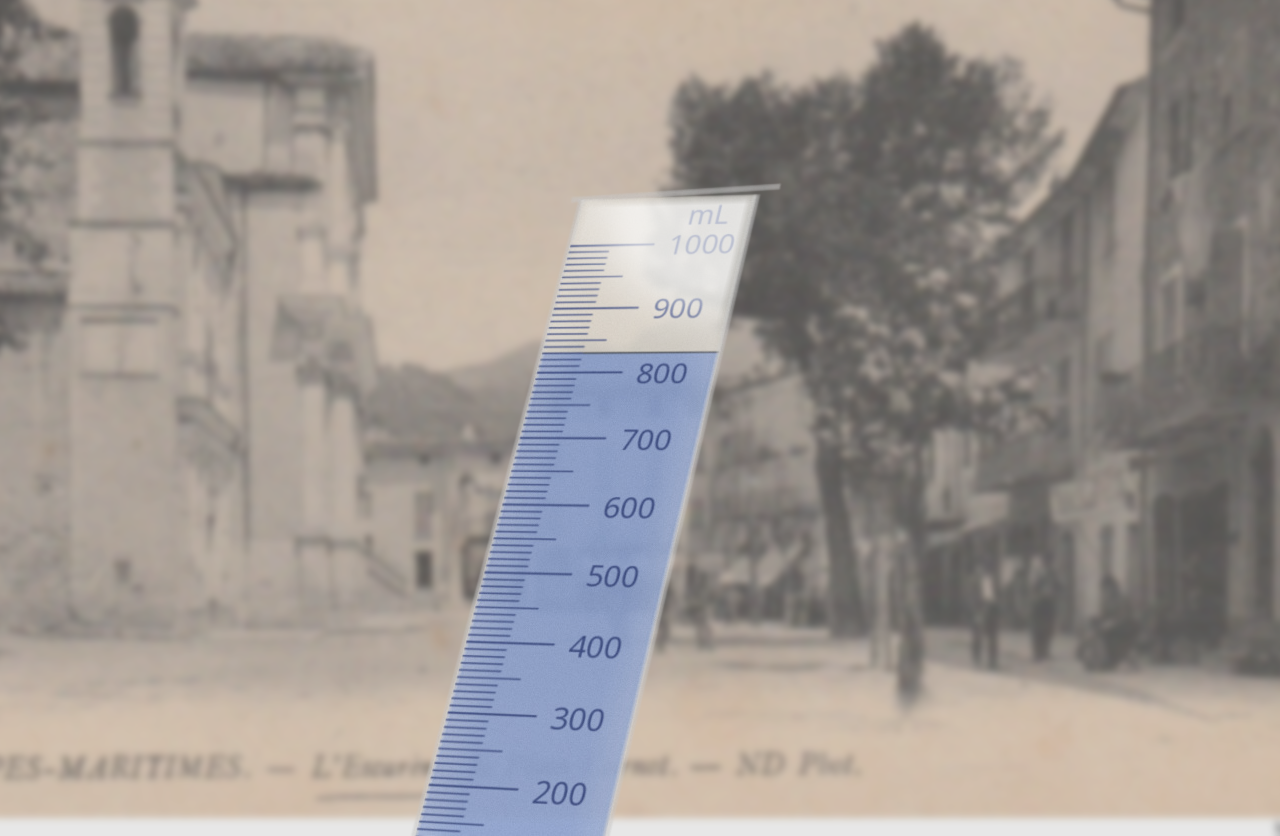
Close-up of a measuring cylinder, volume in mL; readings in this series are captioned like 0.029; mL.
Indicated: 830; mL
